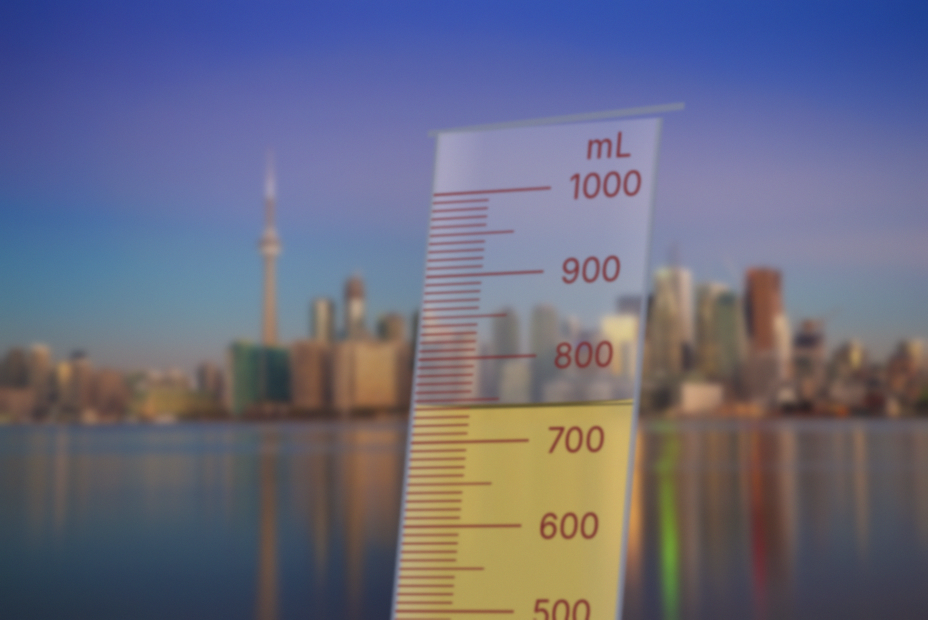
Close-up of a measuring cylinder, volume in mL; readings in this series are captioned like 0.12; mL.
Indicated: 740; mL
